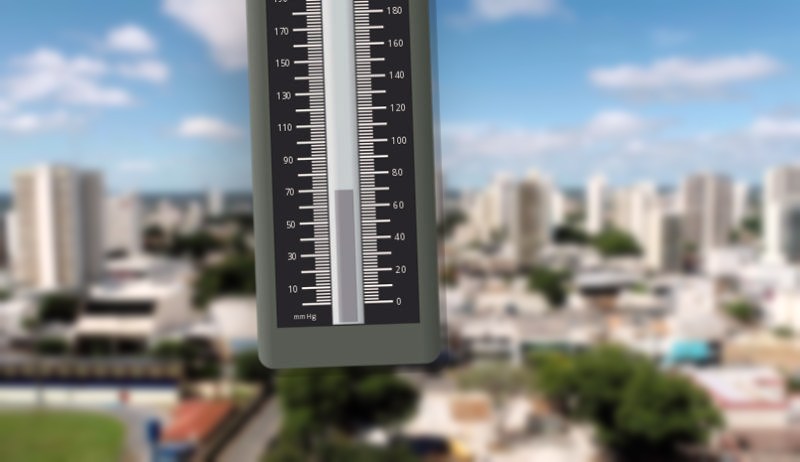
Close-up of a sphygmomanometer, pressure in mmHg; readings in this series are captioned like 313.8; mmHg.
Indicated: 70; mmHg
